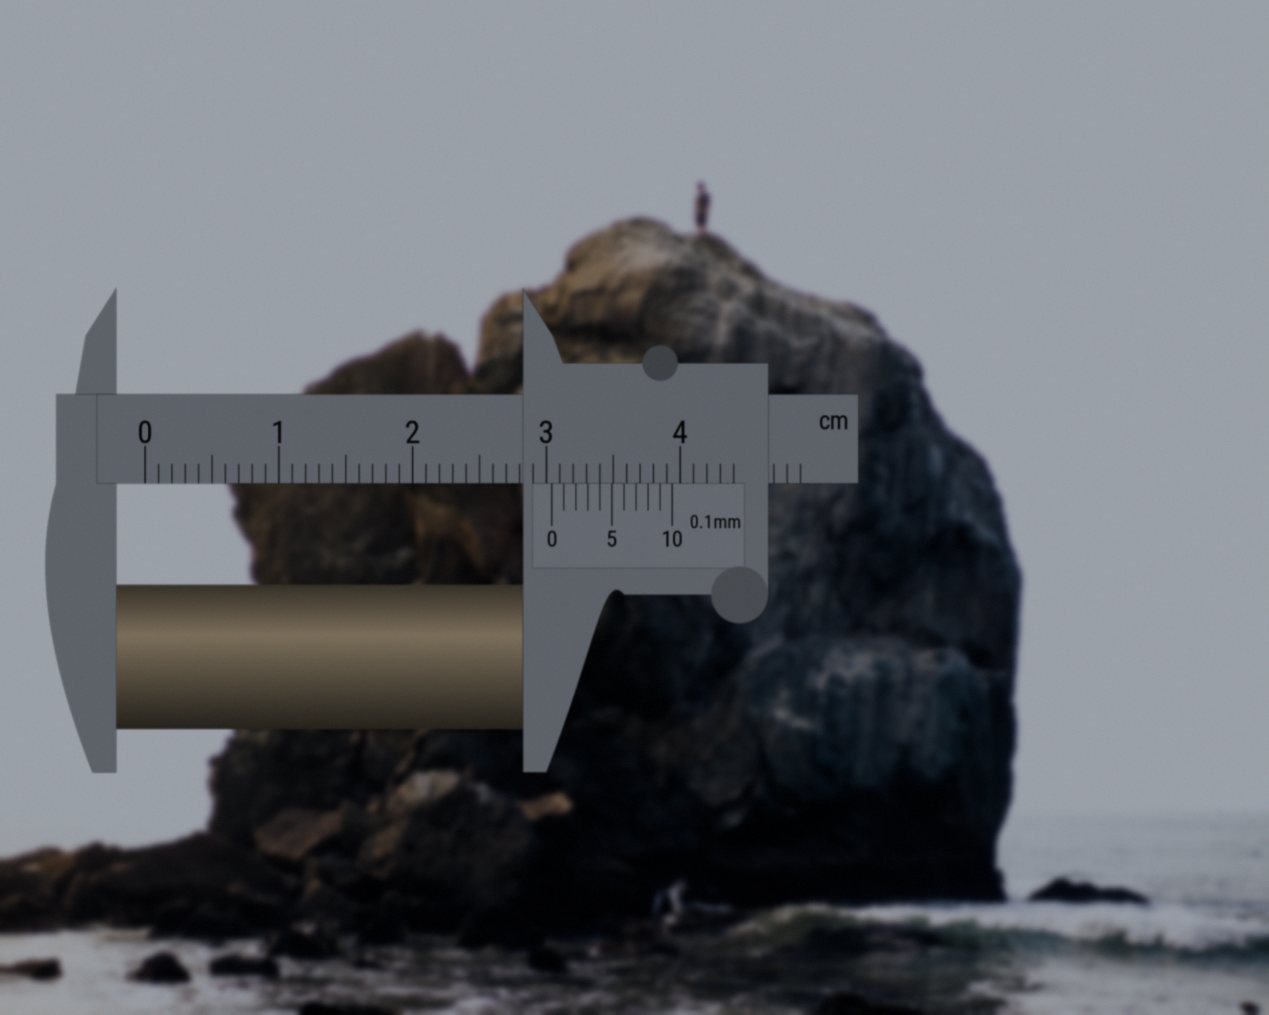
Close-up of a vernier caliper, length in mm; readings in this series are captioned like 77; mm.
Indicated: 30.4; mm
